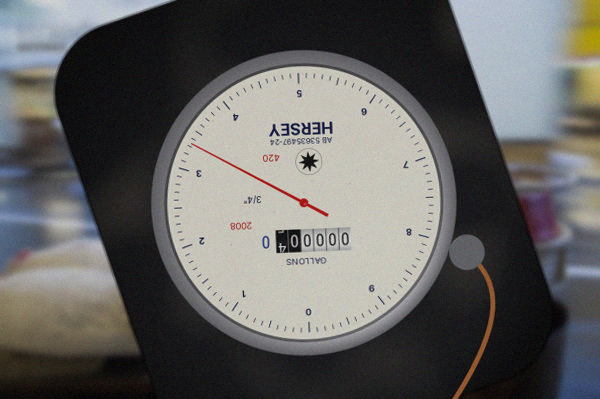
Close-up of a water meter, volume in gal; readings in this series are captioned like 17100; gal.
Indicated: 43.3; gal
